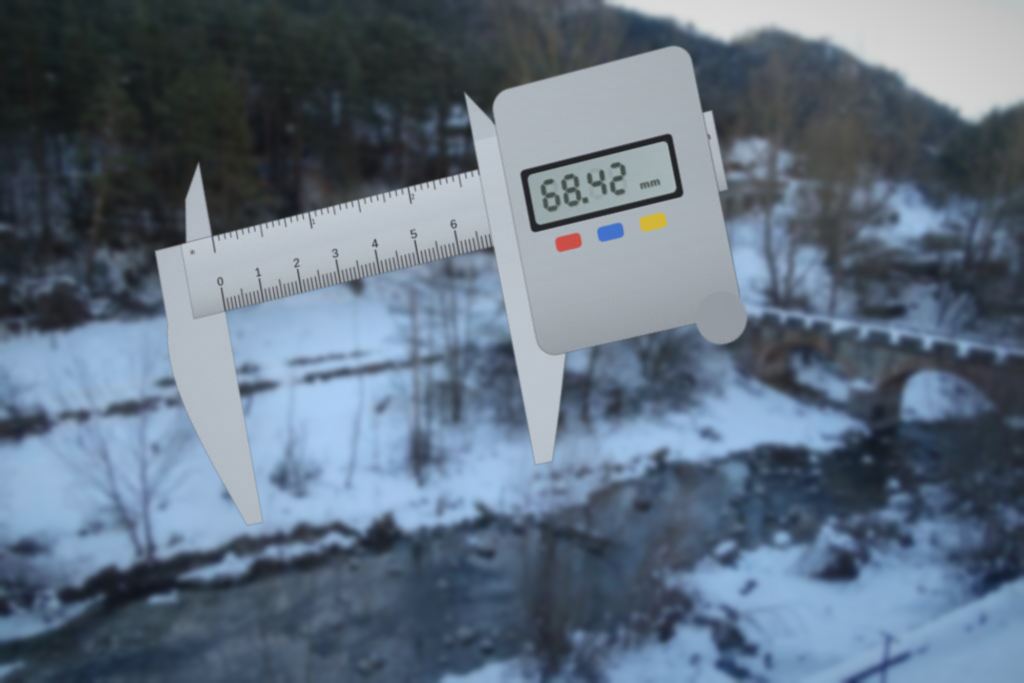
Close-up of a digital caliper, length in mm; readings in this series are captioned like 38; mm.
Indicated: 68.42; mm
